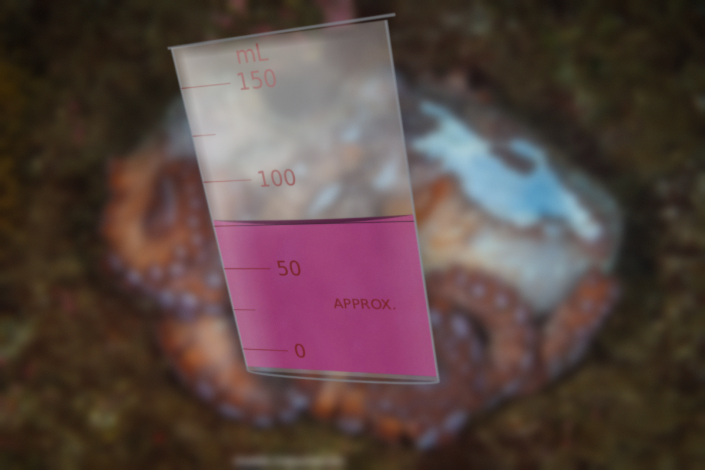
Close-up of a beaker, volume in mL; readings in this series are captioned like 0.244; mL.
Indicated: 75; mL
